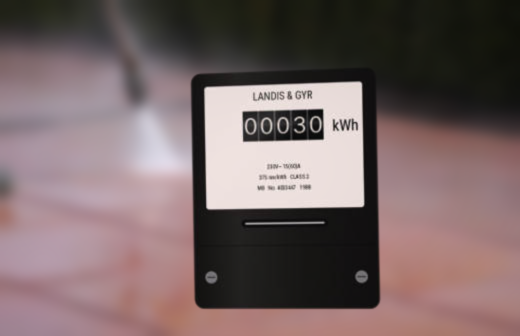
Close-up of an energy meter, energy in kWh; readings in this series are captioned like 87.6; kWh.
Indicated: 30; kWh
